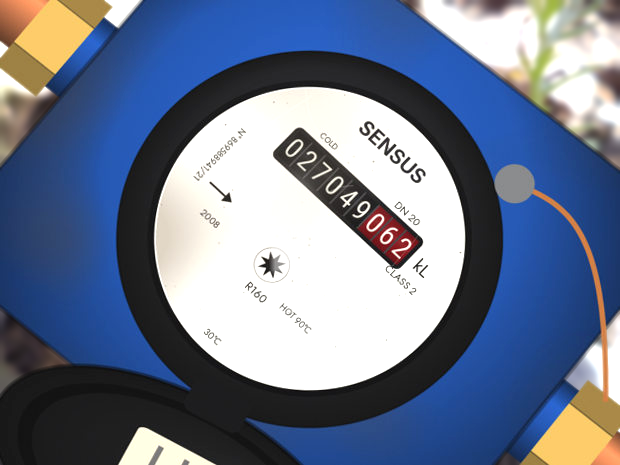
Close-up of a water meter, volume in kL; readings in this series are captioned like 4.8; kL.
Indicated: 27049.062; kL
